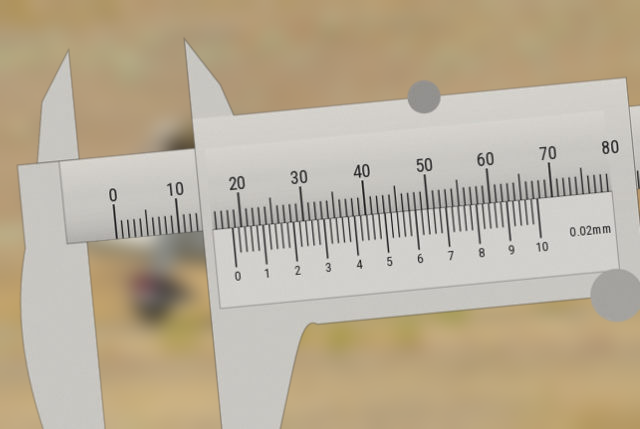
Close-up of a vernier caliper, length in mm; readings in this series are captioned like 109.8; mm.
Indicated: 18.6; mm
